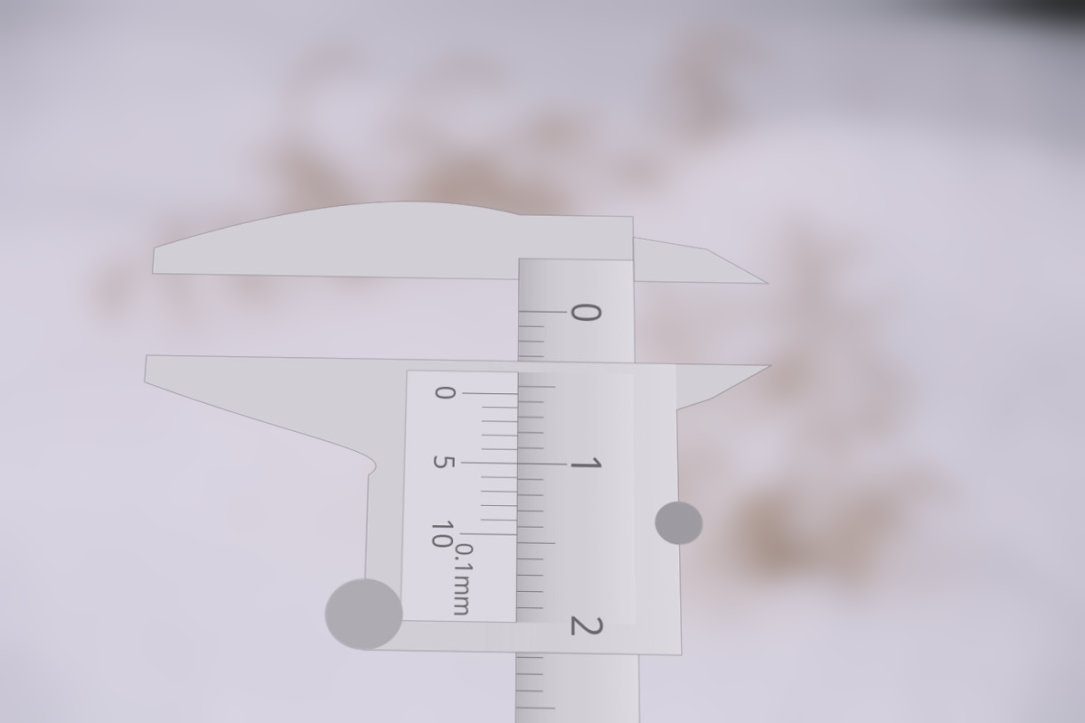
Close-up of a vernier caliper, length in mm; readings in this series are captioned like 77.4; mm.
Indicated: 5.5; mm
